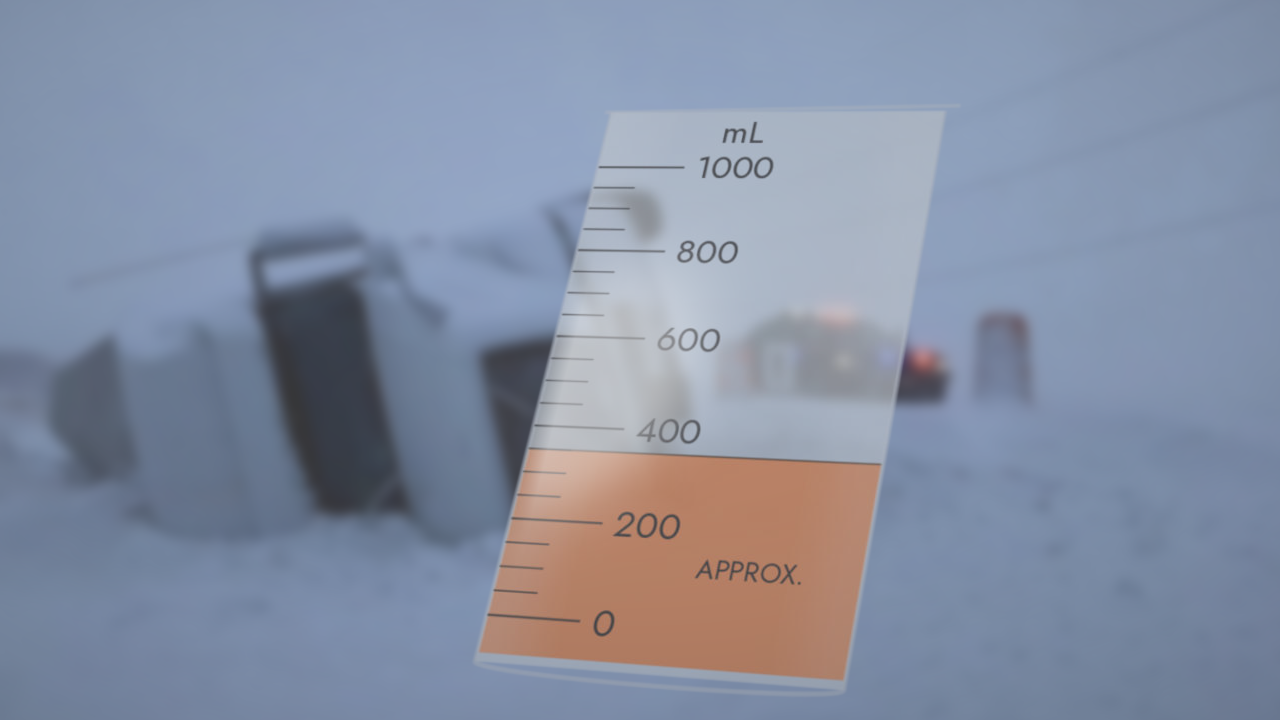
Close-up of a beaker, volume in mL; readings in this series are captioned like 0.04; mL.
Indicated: 350; mL
